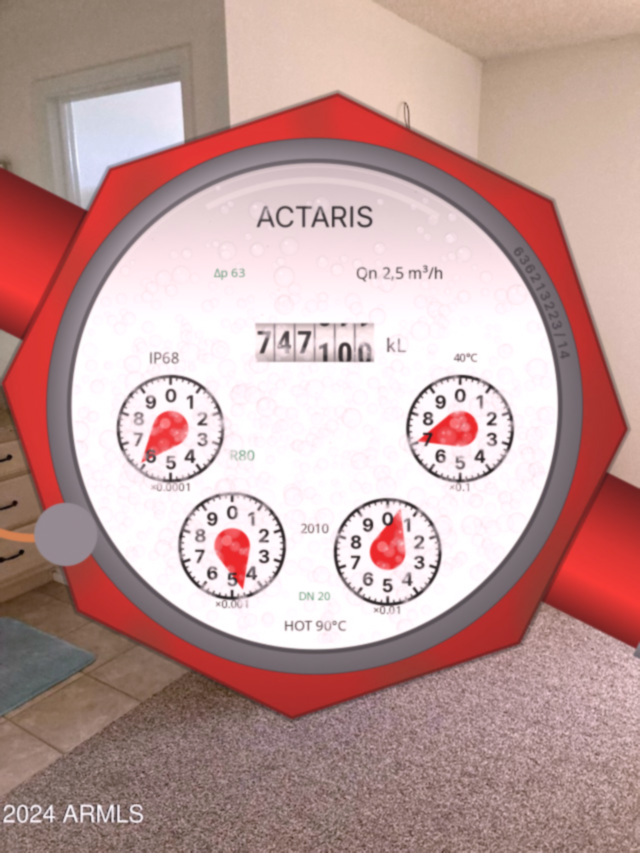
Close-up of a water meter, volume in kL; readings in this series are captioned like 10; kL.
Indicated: 747099.7046; kL
